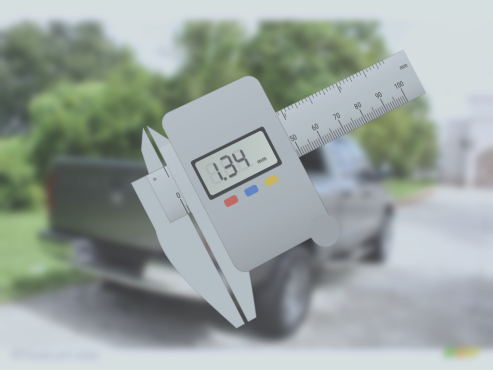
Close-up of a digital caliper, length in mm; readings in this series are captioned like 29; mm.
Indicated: 1.34; mm
